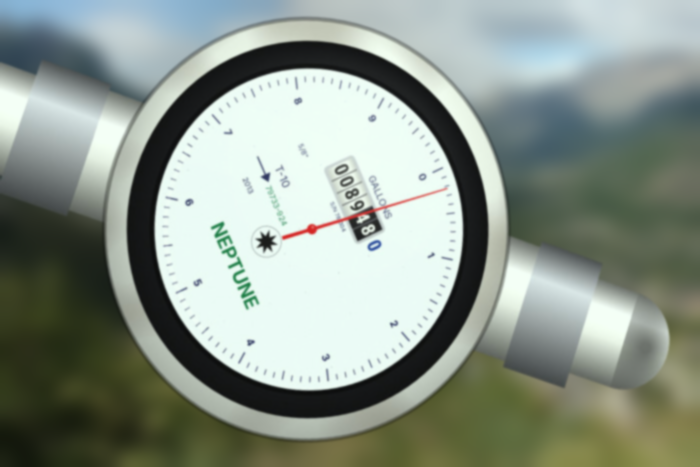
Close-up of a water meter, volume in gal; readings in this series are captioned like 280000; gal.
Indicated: 89480.2; gal
